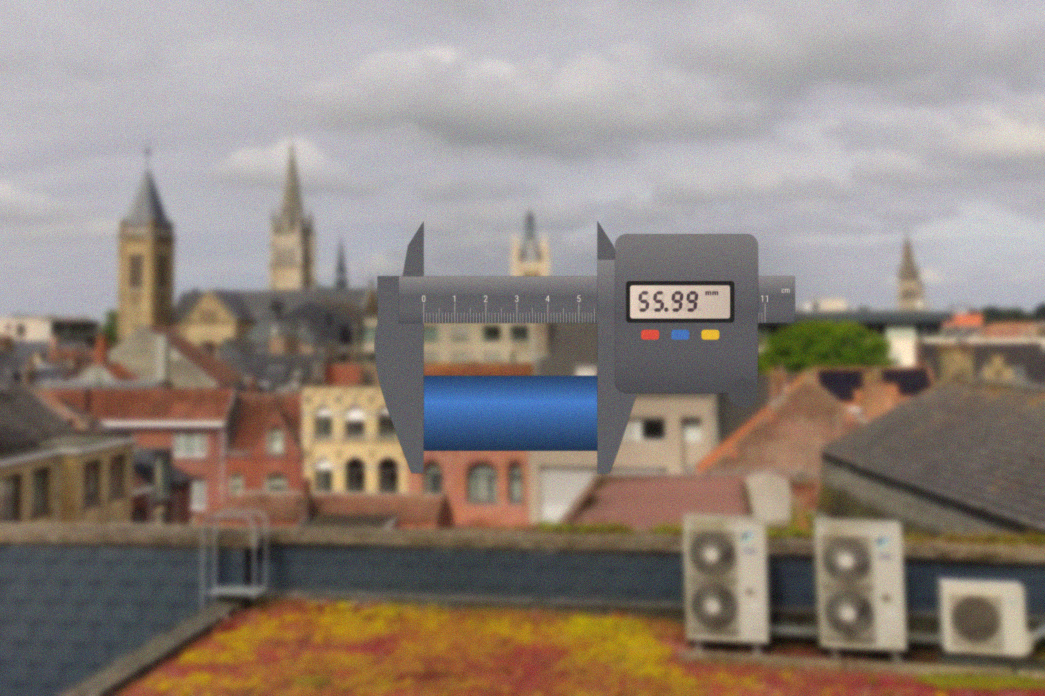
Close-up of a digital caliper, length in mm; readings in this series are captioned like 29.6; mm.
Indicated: 55.99; mm
